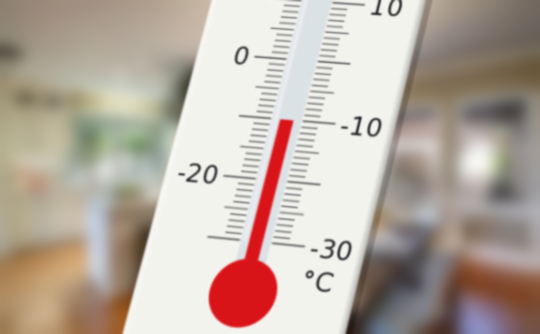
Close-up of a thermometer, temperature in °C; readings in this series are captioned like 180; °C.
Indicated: -10; °C
